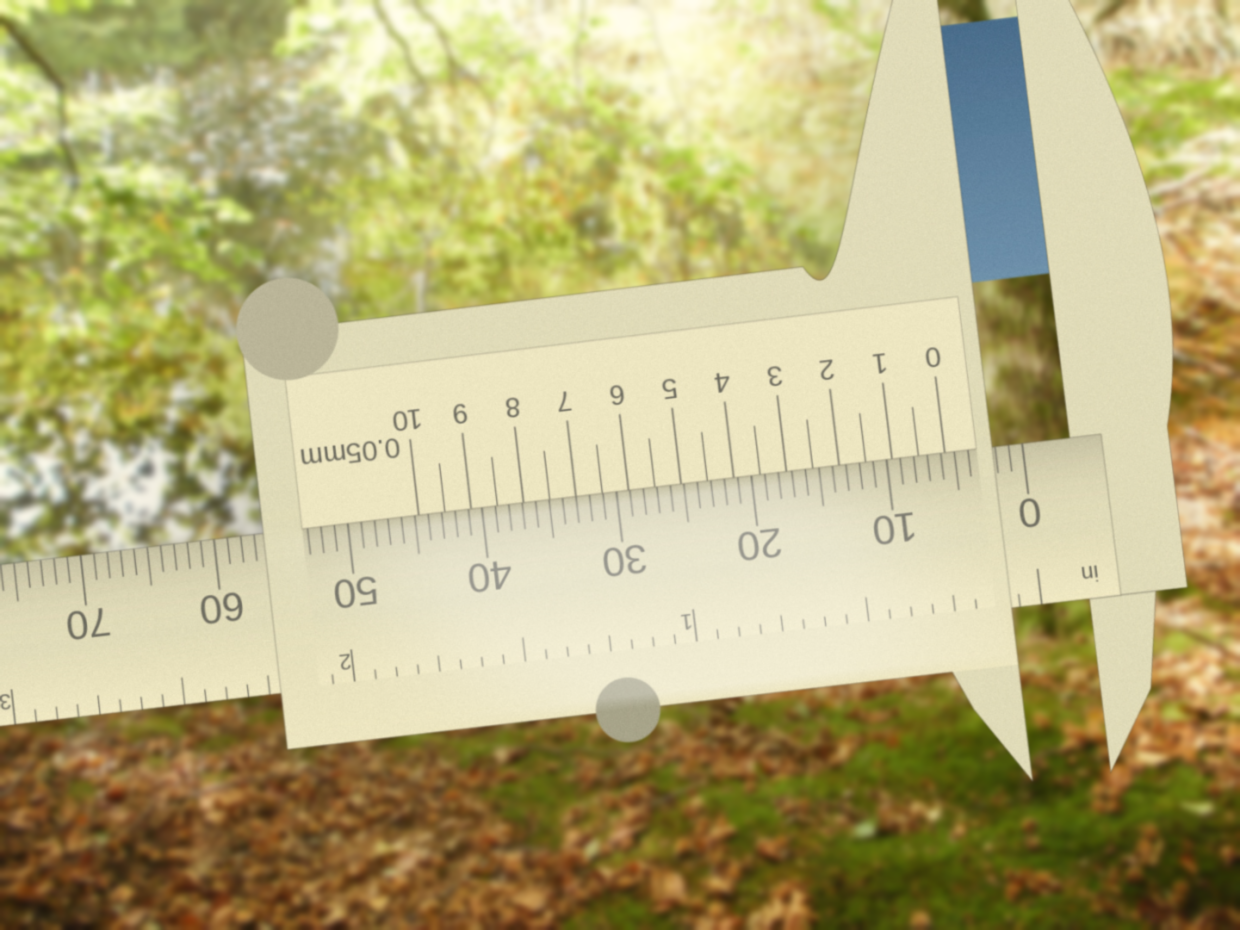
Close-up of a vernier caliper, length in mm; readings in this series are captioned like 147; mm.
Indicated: 5.7; mm
